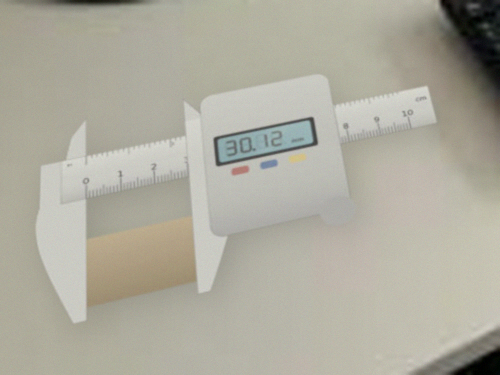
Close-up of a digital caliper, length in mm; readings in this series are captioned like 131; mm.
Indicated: 30.12; mm
